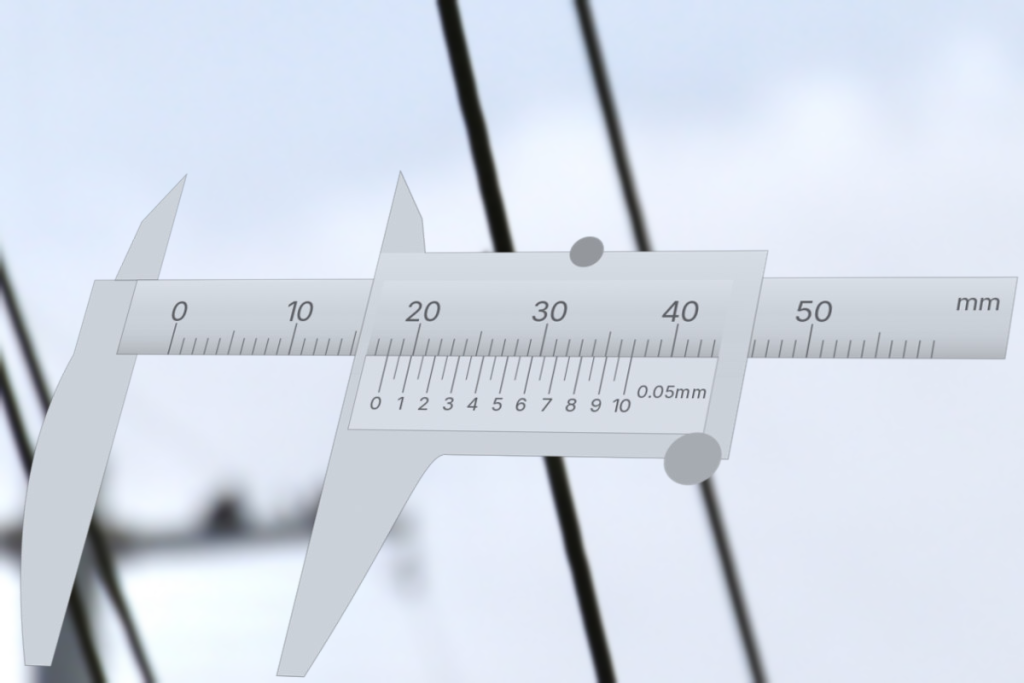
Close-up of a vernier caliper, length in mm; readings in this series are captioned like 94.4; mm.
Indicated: 18.0; mm
